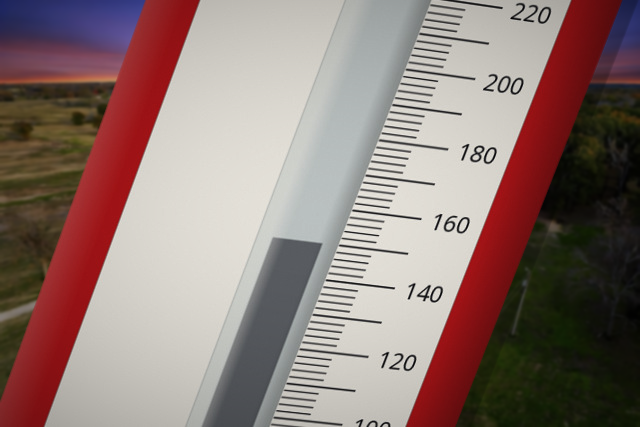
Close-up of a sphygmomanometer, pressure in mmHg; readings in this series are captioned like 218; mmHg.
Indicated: 150; mmHg
